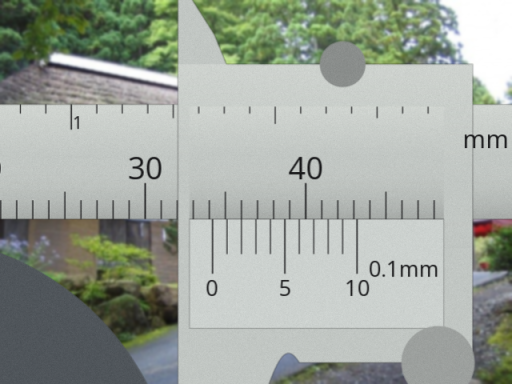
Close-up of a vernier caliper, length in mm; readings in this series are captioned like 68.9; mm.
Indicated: 34.2; mm
